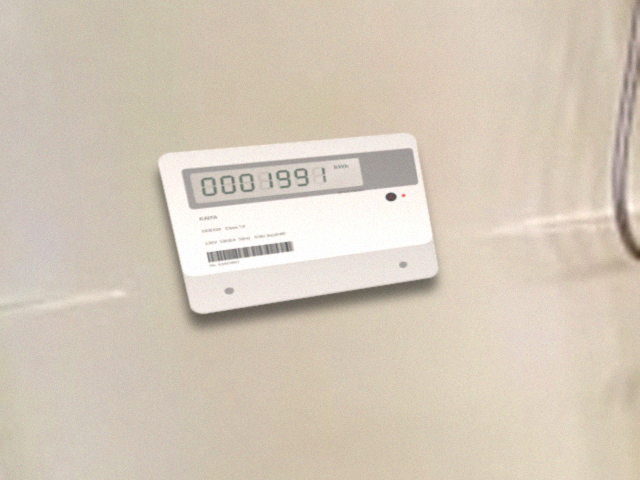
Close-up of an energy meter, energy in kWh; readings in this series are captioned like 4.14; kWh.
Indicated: 1991; kWh
